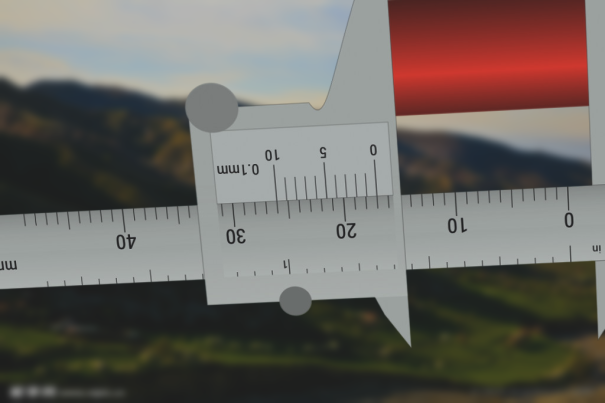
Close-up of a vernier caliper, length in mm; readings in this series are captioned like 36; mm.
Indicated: 17.0; mm
